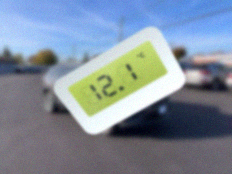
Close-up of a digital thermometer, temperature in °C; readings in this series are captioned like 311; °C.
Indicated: 12.1; °C
